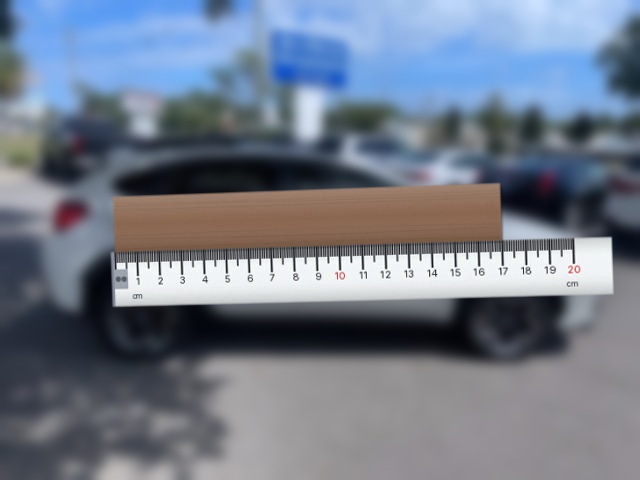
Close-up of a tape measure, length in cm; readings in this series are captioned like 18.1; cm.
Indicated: 17; cm
